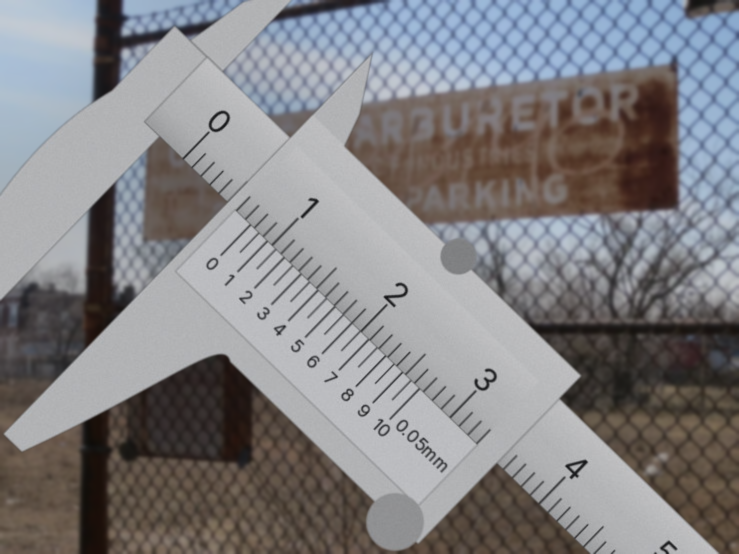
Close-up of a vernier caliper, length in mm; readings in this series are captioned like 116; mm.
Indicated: 7.6; mm
